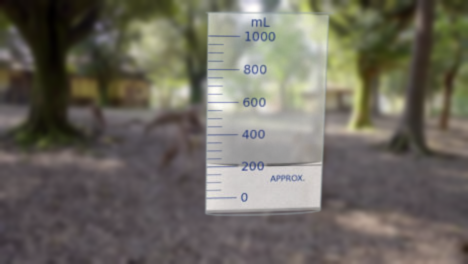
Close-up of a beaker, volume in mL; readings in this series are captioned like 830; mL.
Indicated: 200; mL
